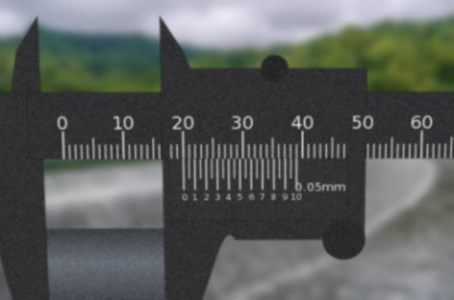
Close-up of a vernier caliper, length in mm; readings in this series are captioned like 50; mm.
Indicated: 20.0; mm
